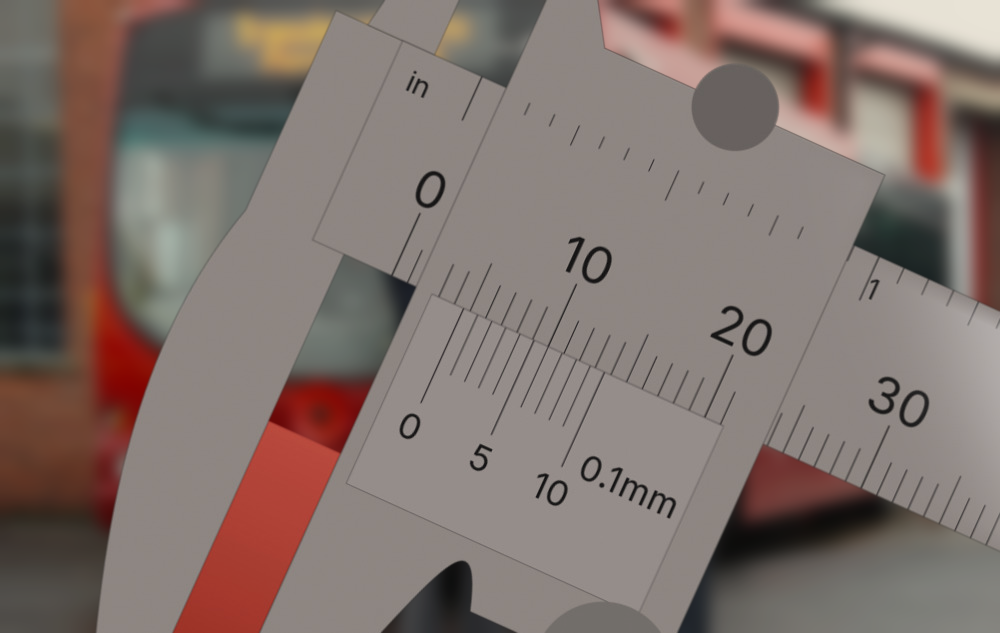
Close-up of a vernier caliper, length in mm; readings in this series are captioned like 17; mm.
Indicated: 4.6; mm
